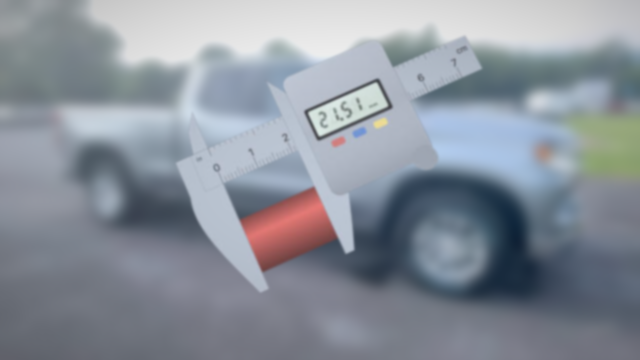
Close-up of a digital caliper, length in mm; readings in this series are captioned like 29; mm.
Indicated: 21.51; mm
